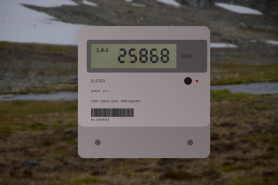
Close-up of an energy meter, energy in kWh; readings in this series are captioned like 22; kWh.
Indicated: 25868; kWh
